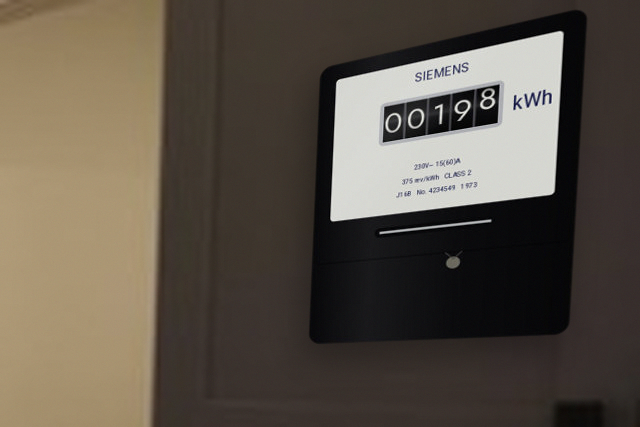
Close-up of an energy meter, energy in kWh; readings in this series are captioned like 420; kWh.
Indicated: 198; kWh
